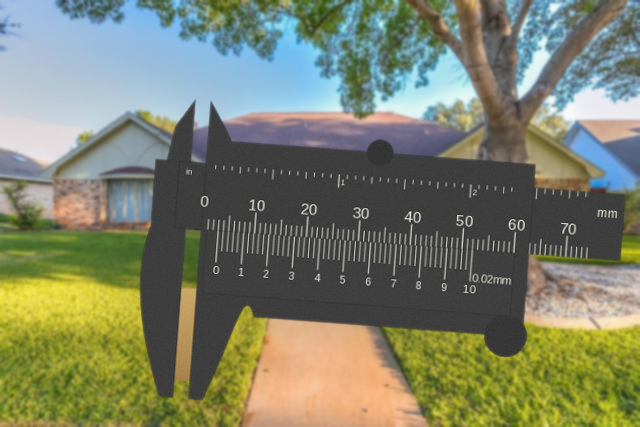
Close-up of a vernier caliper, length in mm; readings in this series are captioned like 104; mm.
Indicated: 3.0; mm
